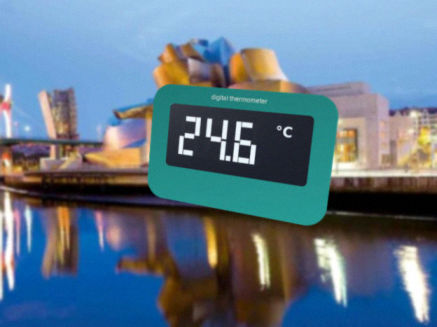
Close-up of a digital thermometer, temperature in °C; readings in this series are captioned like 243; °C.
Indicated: 24.6; °C
